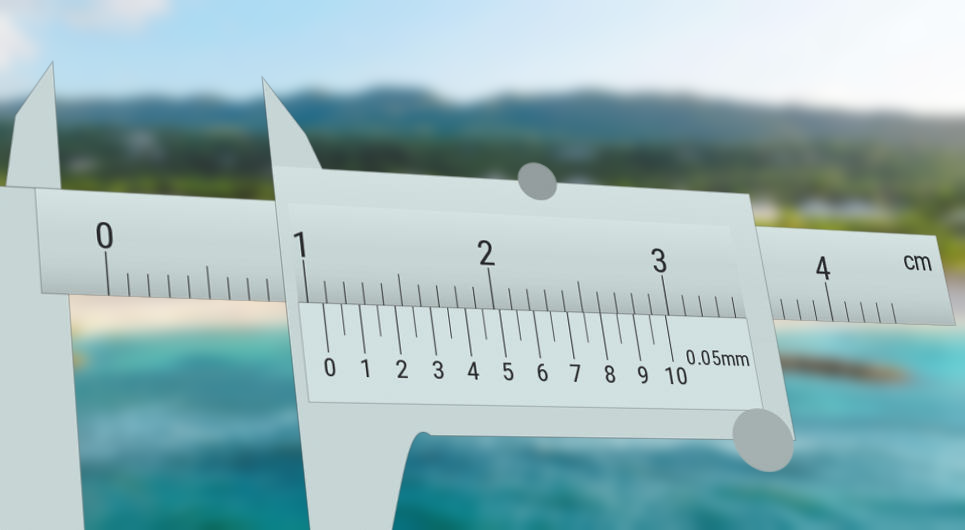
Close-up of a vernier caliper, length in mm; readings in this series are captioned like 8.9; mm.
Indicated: 10.8; mm
